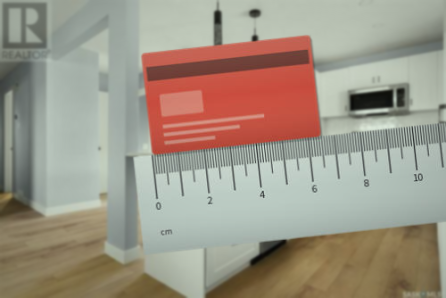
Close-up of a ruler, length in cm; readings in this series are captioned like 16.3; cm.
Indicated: 6.5; cm
